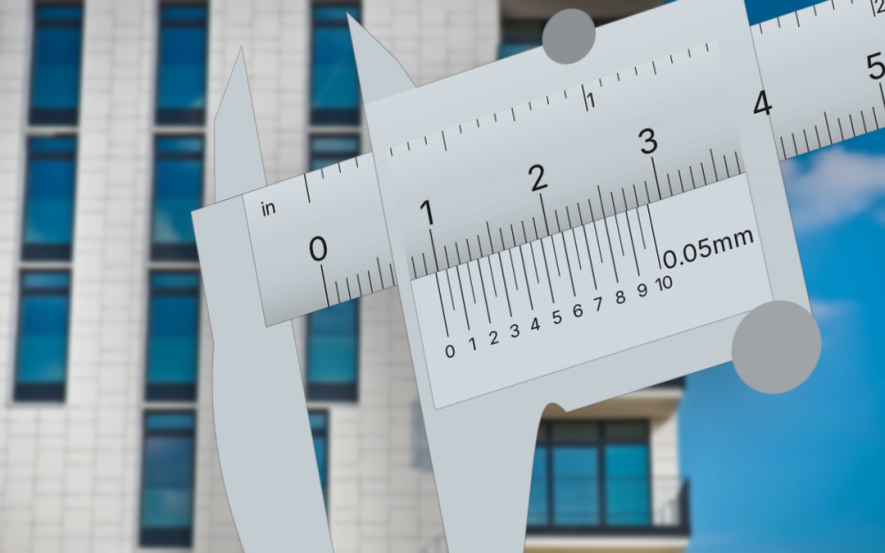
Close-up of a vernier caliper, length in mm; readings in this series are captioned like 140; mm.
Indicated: 9.8; mm
